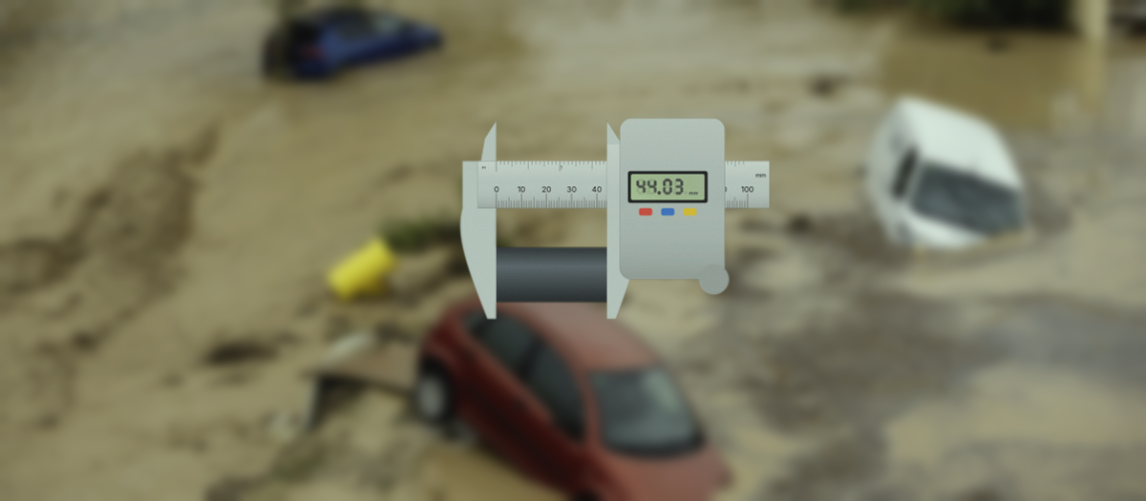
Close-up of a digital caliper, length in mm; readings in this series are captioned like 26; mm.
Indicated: 44.03; mm
